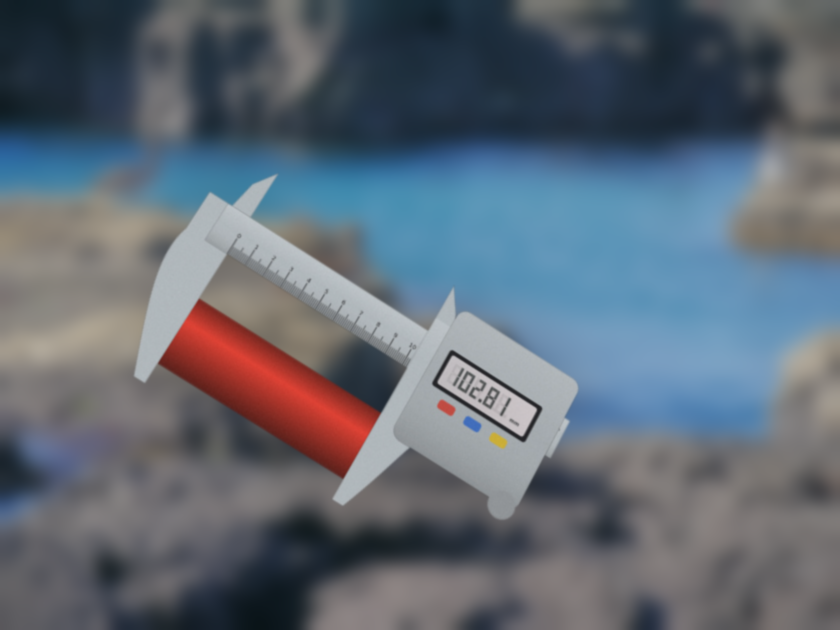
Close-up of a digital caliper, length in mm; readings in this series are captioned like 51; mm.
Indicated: 102.81; mm
